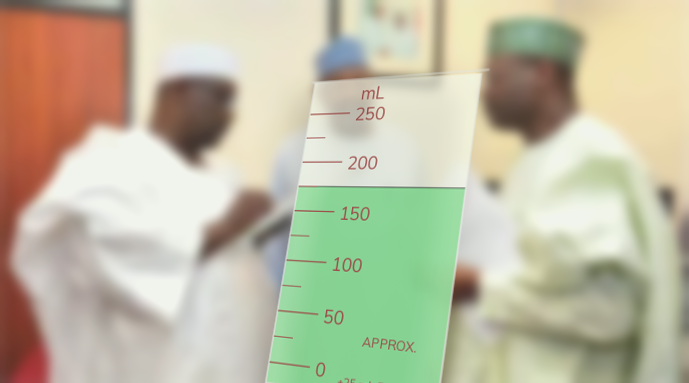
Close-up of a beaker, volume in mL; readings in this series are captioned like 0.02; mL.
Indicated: 175; mL
